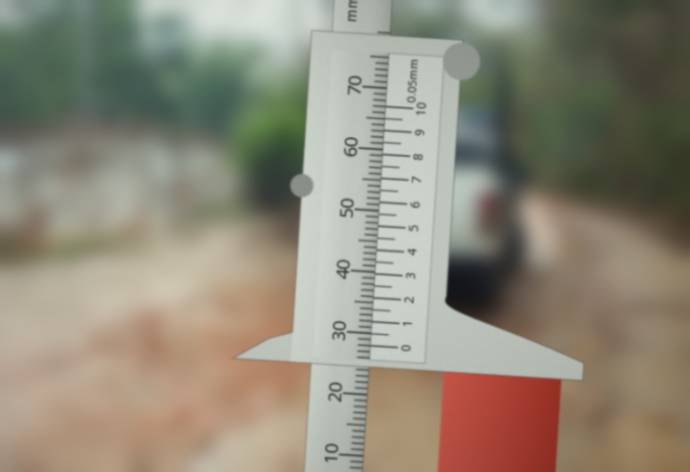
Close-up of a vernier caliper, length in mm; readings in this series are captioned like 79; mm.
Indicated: 28.0; mm
